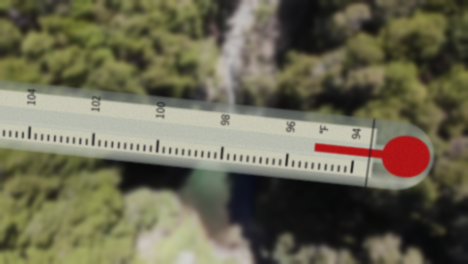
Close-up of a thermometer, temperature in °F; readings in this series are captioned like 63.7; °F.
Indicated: 95.2; °F
